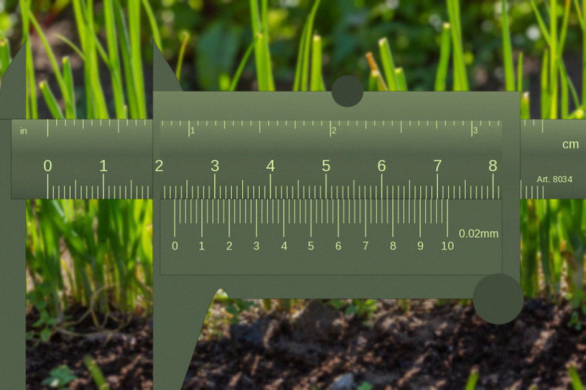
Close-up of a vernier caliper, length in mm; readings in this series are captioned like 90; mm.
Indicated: 22.8; mm
